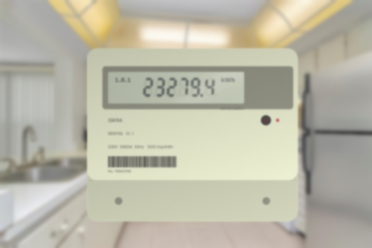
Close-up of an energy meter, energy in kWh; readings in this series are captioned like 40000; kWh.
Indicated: 23279.4; kWh
